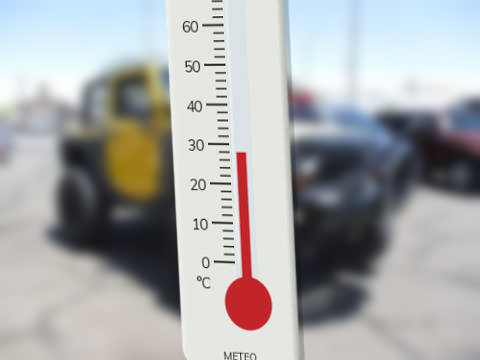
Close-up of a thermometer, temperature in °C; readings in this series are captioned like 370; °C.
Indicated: 28; °C
